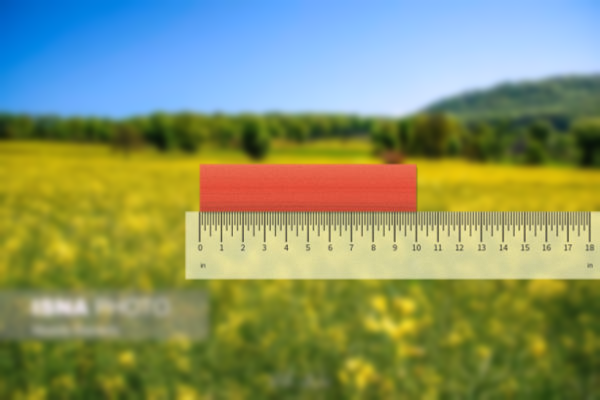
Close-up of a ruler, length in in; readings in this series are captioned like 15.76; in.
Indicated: 10; in
